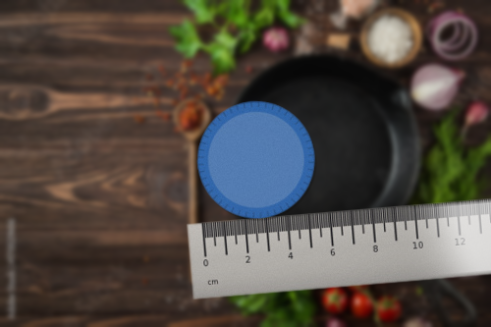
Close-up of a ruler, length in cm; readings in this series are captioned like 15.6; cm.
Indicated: 5.5; cm
